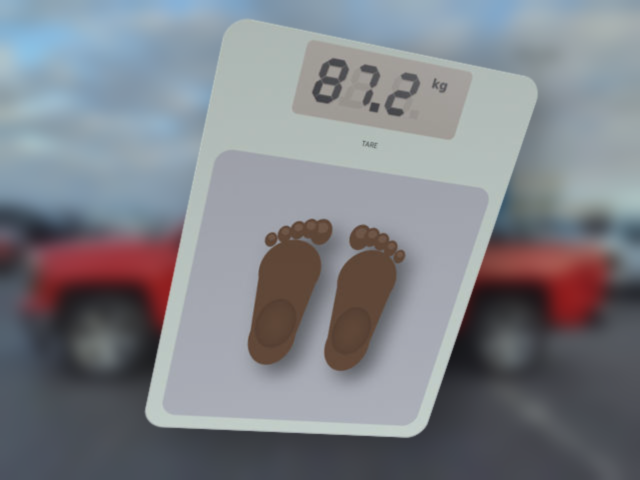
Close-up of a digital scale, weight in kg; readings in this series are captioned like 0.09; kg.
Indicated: 87.2; kg
